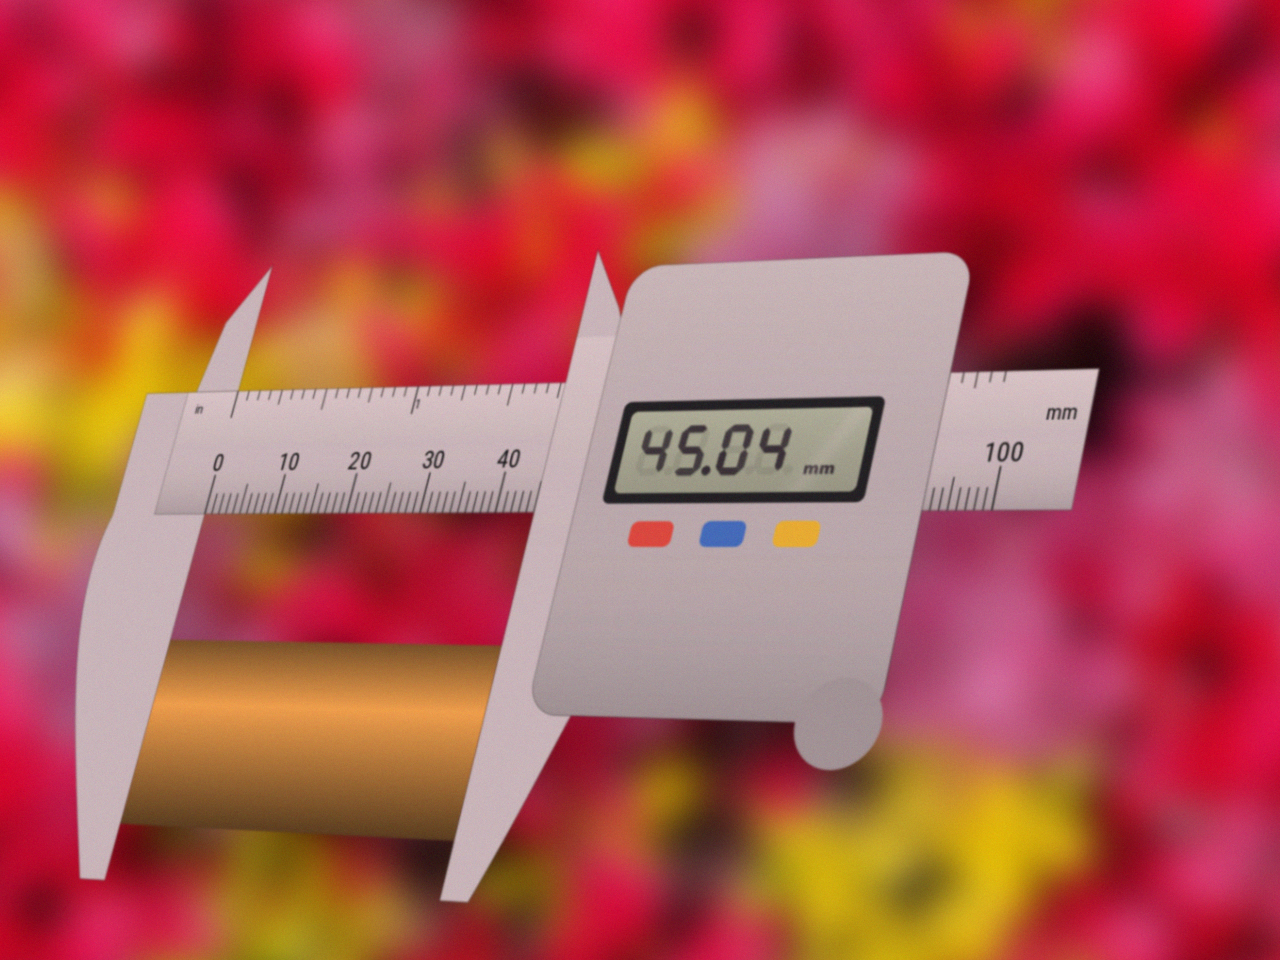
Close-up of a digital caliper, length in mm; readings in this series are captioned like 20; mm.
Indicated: 45.04; mm
